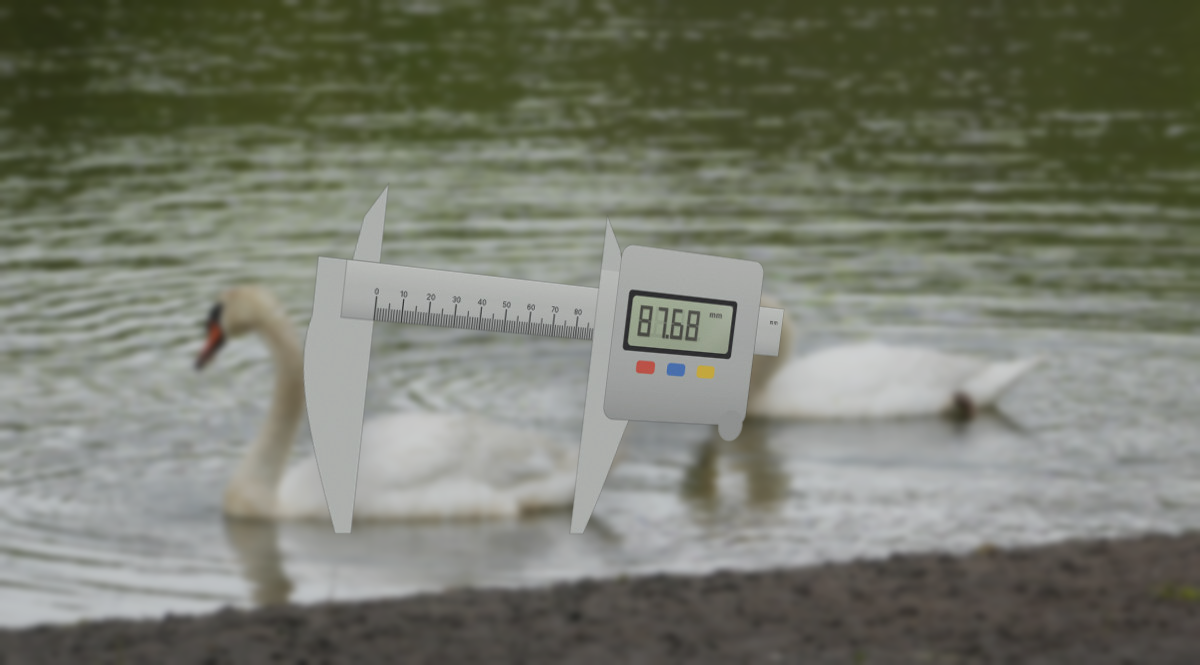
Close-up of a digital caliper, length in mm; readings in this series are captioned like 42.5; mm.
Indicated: 87.68; mm
